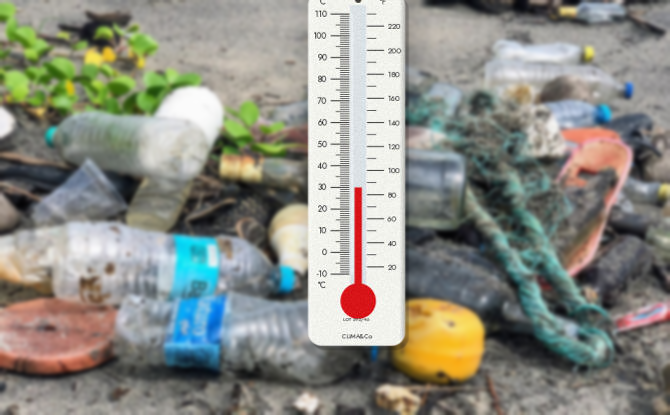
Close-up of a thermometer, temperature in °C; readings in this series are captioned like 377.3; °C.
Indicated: 30; °C
